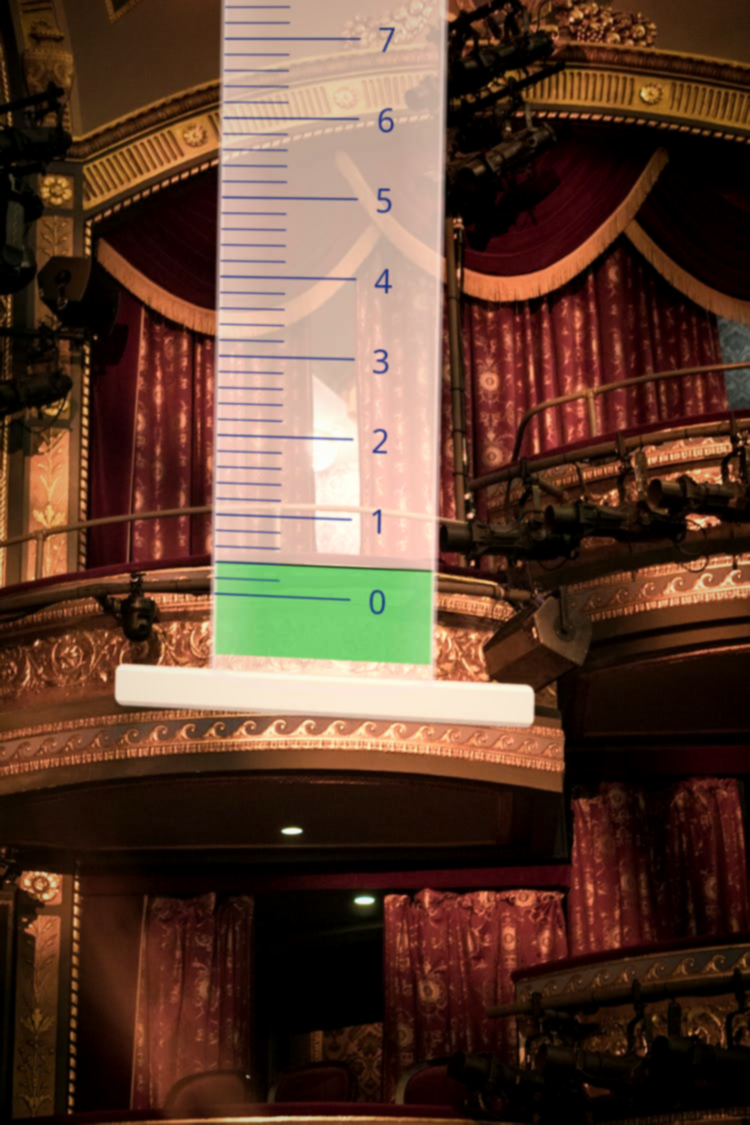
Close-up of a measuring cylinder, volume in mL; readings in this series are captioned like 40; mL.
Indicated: 0.4; mL
